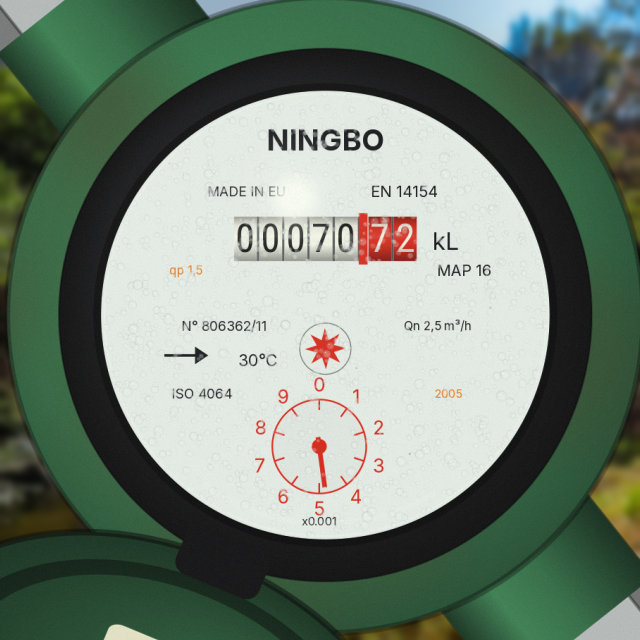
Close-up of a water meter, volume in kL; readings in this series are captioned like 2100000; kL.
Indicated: 70.724; kL
